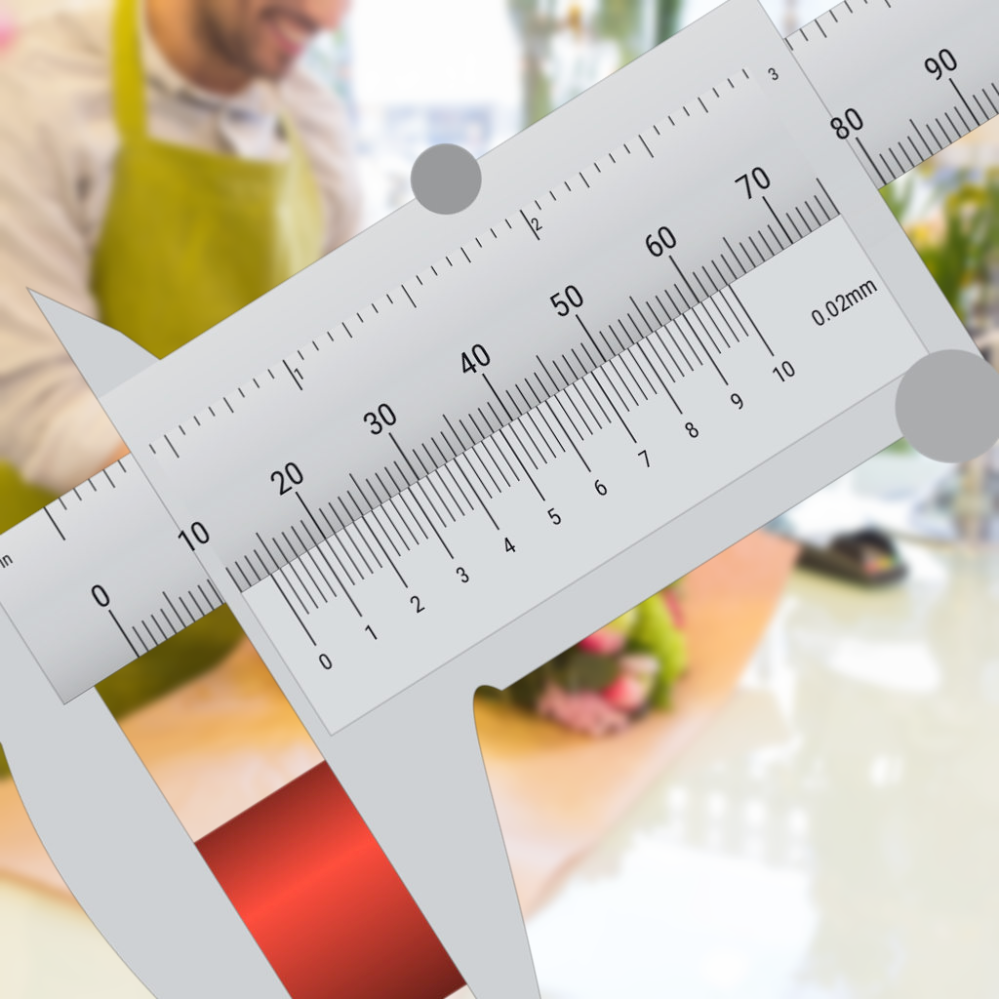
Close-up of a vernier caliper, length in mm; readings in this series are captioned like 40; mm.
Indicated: 14.1; mm
